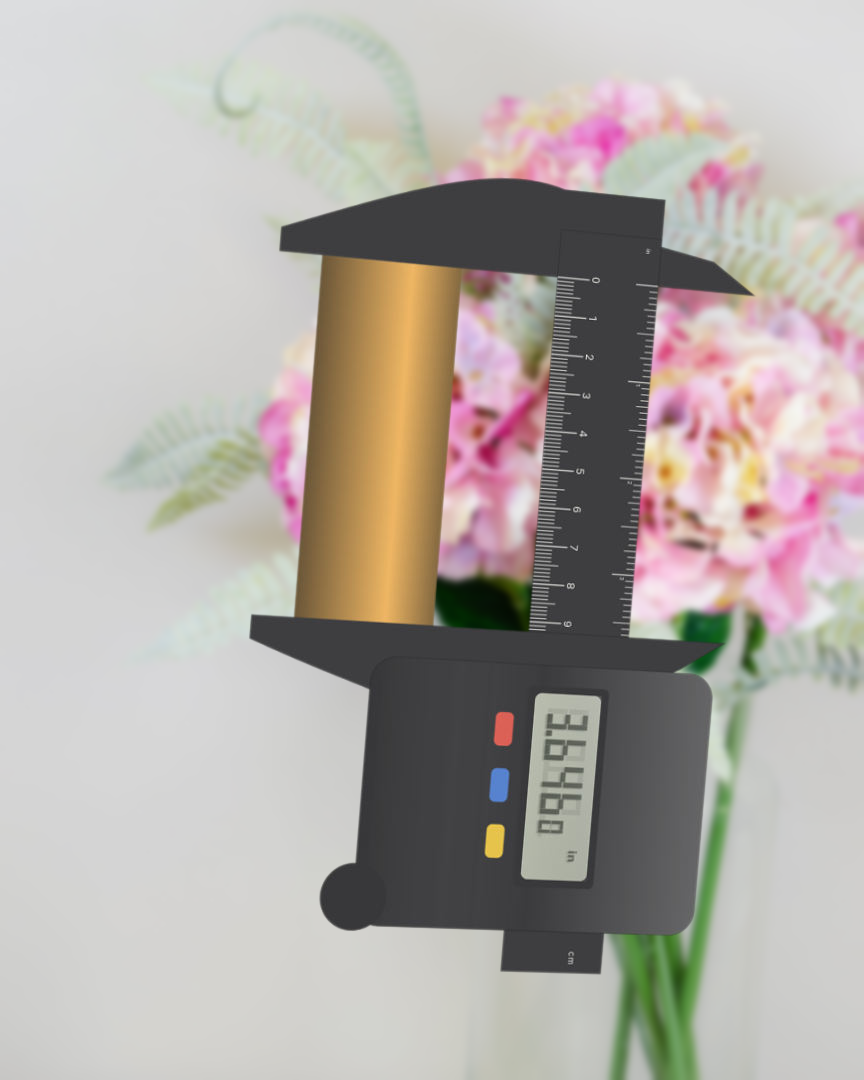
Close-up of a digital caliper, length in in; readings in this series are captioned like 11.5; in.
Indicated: 3.6460; in
